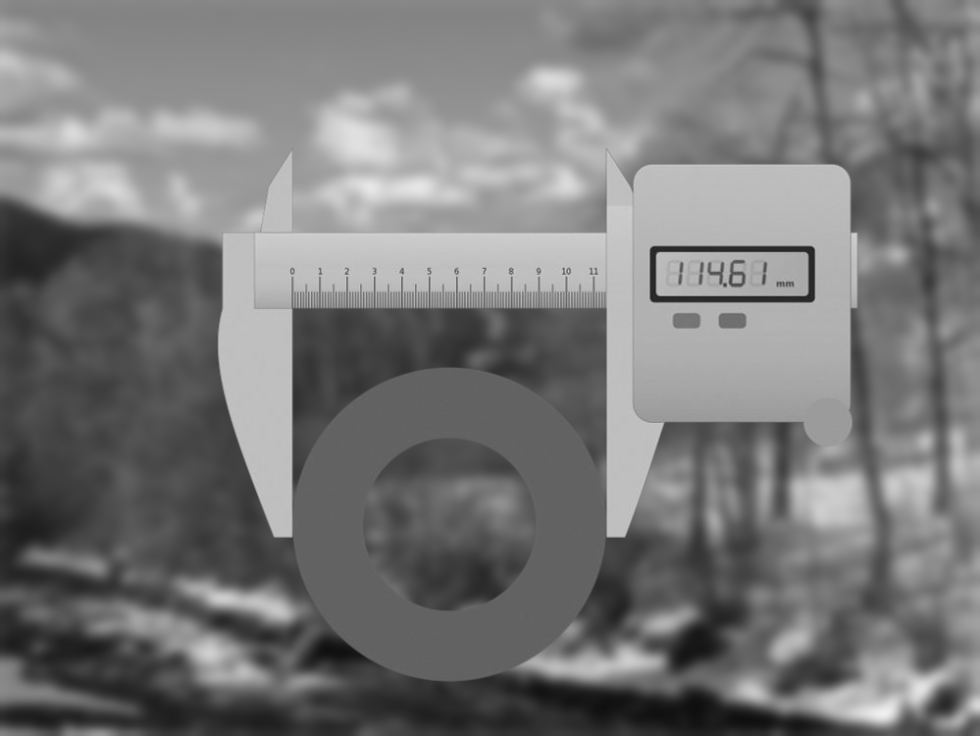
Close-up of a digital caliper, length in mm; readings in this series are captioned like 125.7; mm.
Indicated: 114.61; mm
